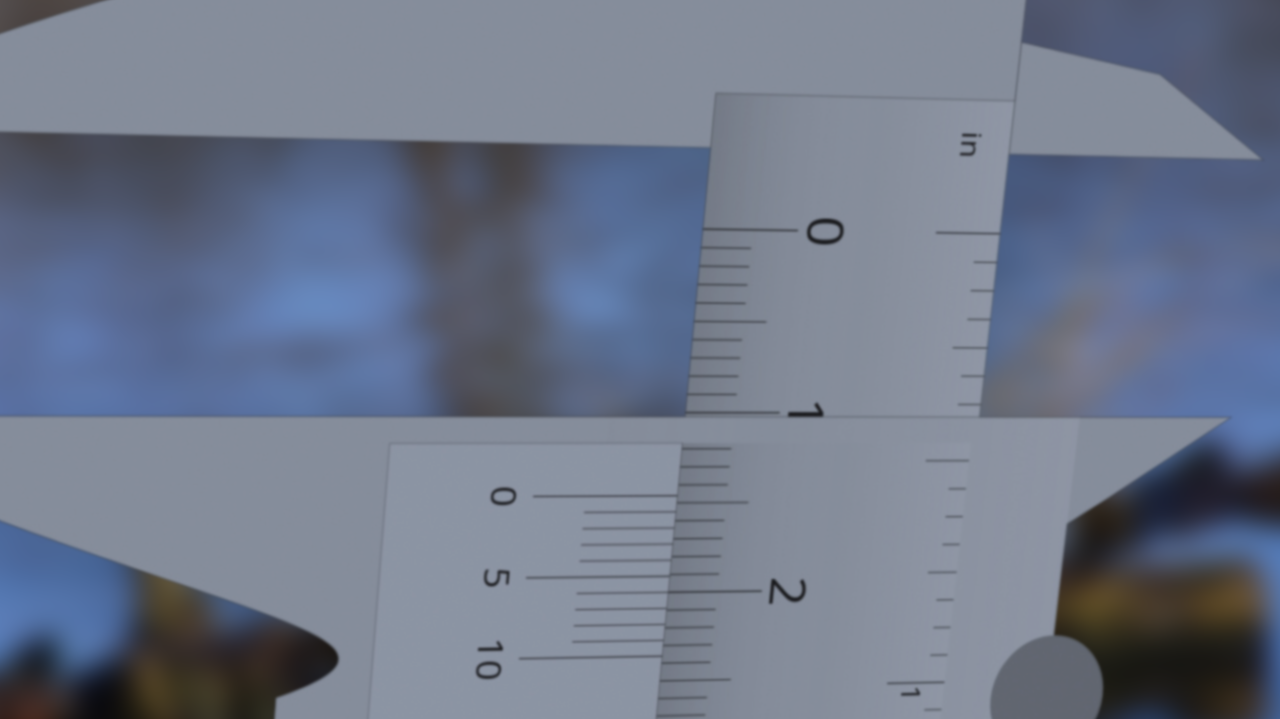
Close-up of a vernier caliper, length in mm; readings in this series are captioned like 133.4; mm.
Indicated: 14.6; mm
